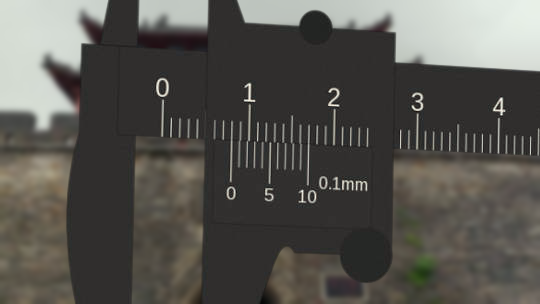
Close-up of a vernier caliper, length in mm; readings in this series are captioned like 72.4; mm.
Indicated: 8.0; mm
